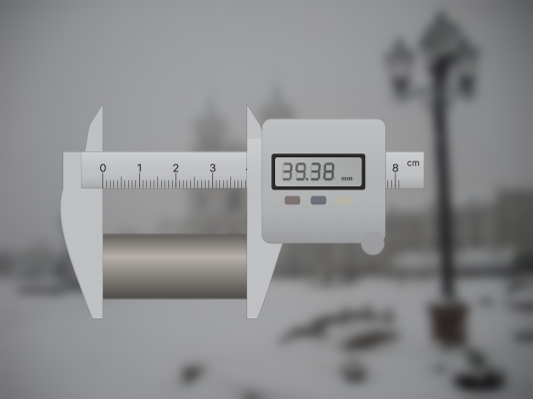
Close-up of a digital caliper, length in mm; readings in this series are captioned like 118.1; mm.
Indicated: 39.38; mm
